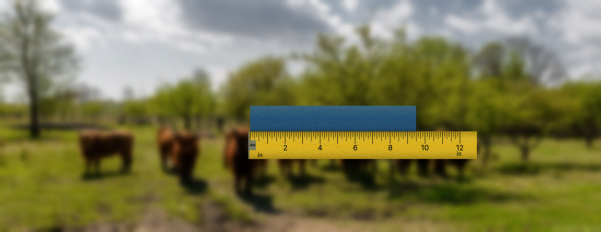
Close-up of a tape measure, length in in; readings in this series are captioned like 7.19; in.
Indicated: 9.5; in
